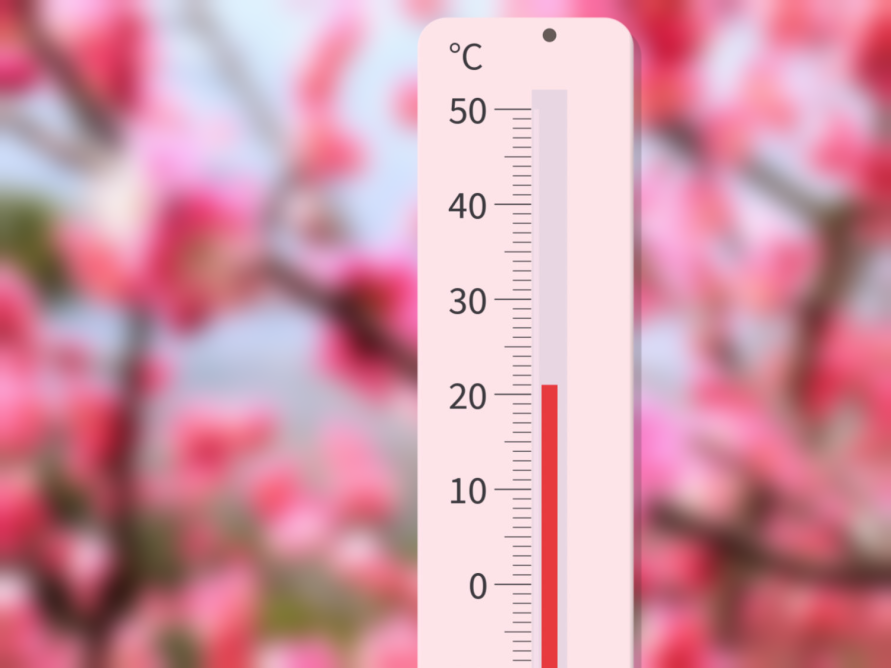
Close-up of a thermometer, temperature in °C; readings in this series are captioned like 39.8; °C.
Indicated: 21; °C
